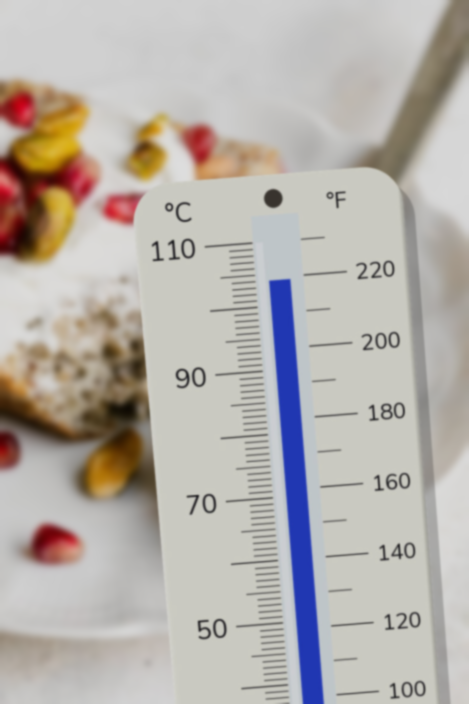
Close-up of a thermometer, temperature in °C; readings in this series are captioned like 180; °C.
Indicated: 104; °C
